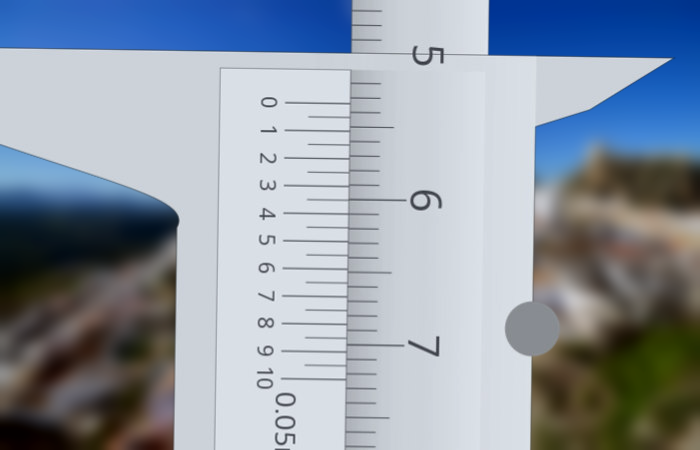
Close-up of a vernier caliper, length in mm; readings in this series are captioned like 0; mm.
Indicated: 53.4; mm
